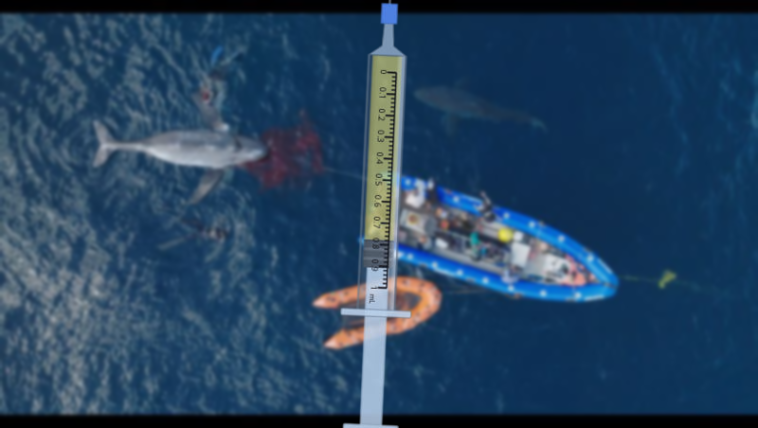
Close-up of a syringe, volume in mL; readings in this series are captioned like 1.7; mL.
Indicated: 0.78; mL
